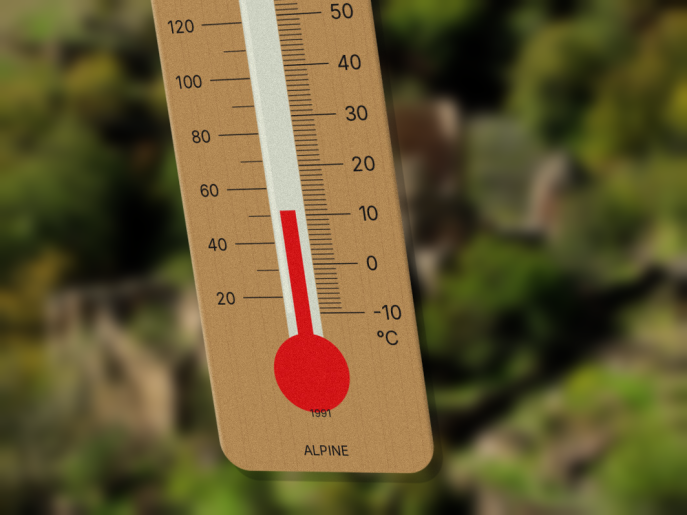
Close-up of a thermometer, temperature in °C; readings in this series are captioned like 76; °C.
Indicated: 11; °C
